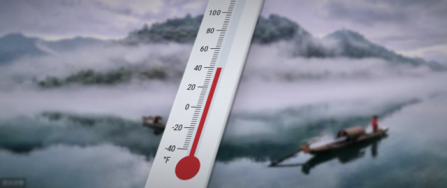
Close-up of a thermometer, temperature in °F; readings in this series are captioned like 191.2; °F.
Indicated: 40; °F
